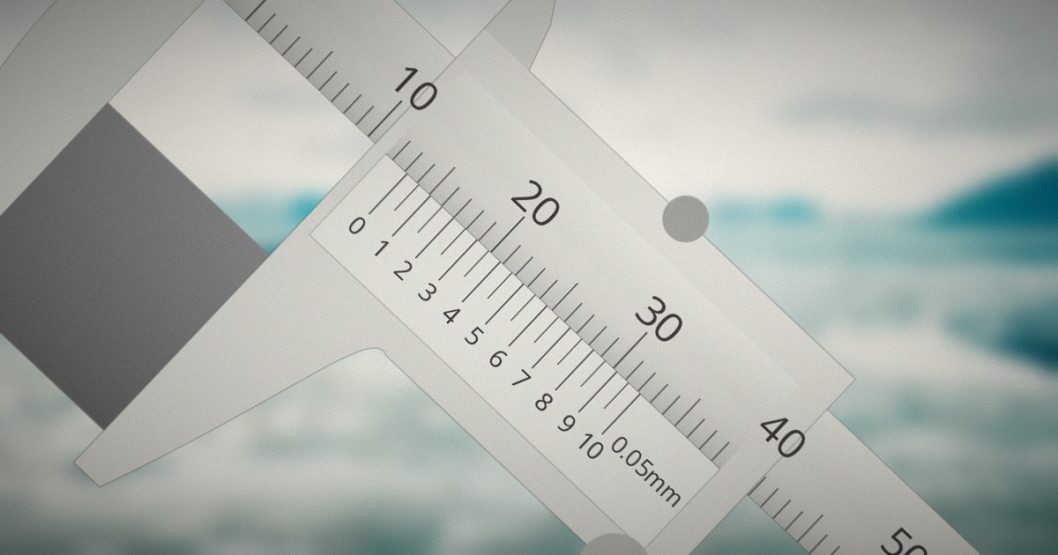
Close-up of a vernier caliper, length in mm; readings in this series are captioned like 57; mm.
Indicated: 13.2; mm
